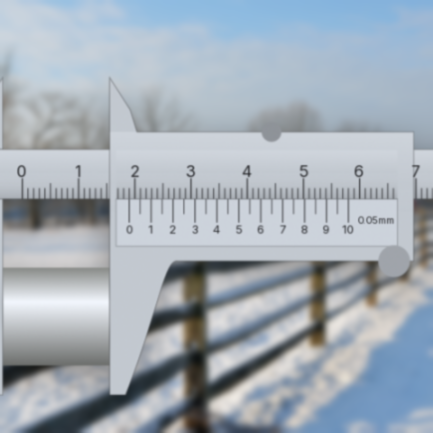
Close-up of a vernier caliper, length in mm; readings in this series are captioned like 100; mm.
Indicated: 19.0; mm
